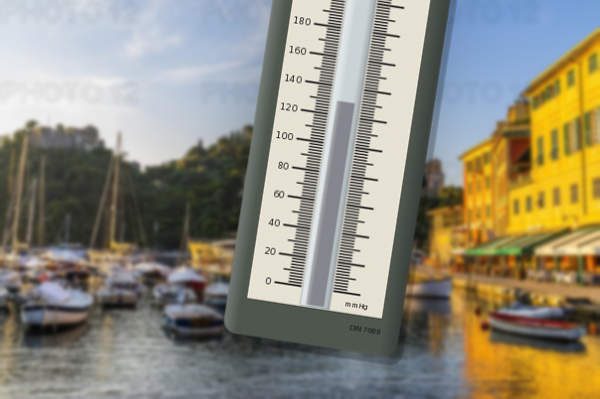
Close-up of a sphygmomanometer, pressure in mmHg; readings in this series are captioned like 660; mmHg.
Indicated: 130; mmHg
